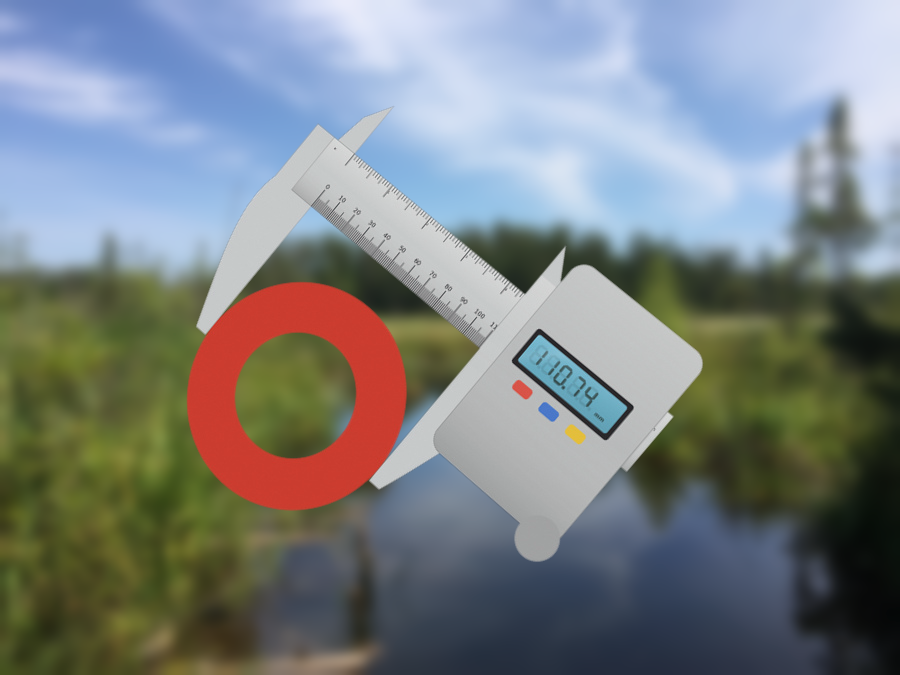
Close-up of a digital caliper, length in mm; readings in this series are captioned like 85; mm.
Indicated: 110.74; mm
